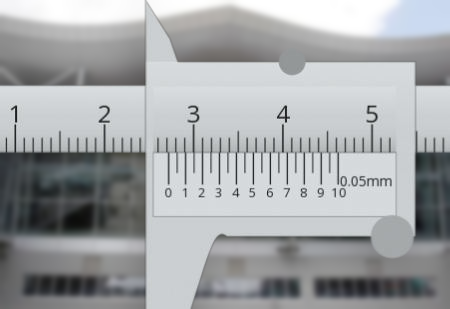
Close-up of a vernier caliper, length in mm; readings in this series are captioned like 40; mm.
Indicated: 27.2; mm
